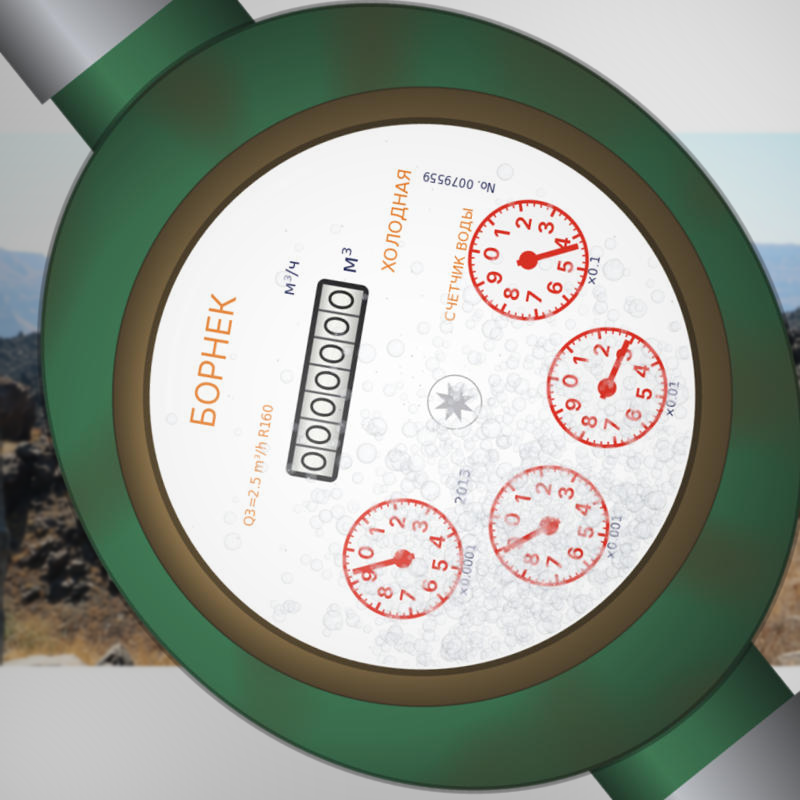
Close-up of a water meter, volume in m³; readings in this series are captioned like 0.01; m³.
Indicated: 0.4289; m³
